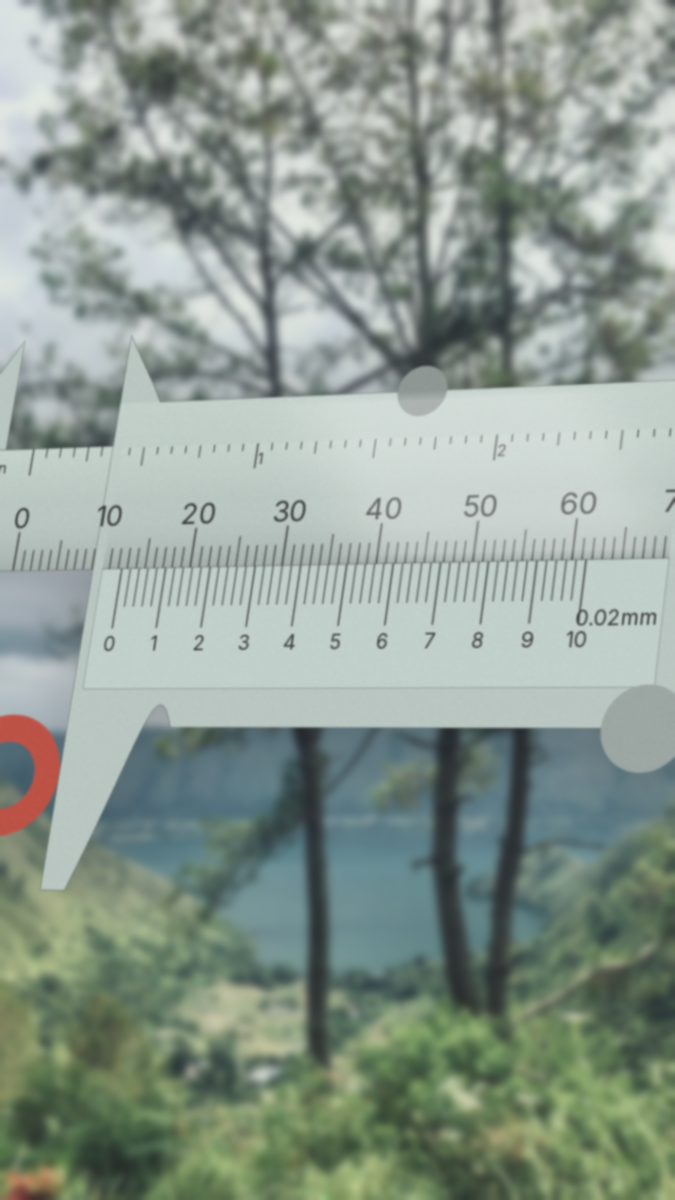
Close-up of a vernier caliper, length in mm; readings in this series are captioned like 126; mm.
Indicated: 12.4; mm
